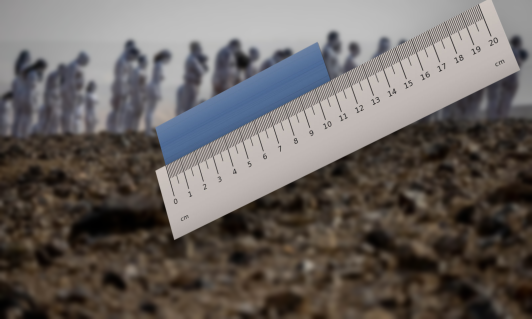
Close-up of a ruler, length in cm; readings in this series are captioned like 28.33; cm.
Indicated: 11; cm
